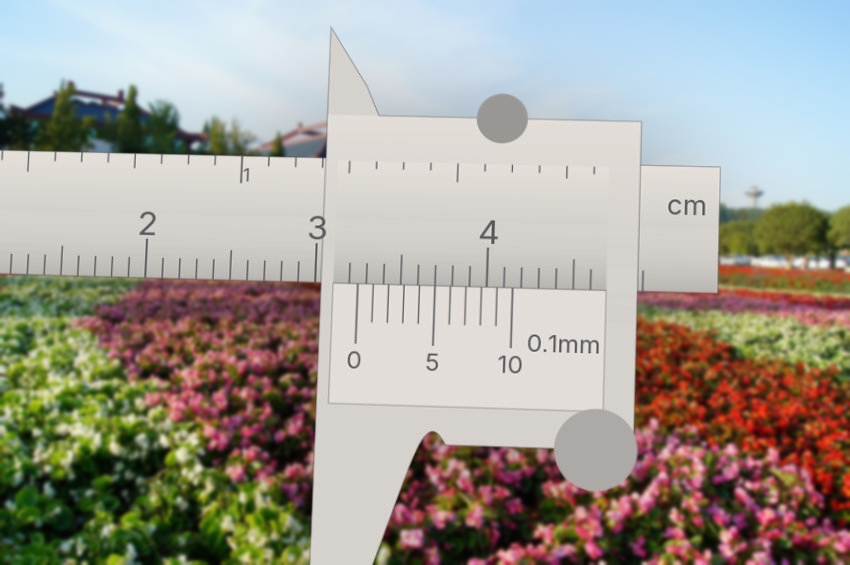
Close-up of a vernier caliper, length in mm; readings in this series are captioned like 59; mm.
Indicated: 32.5; mm
